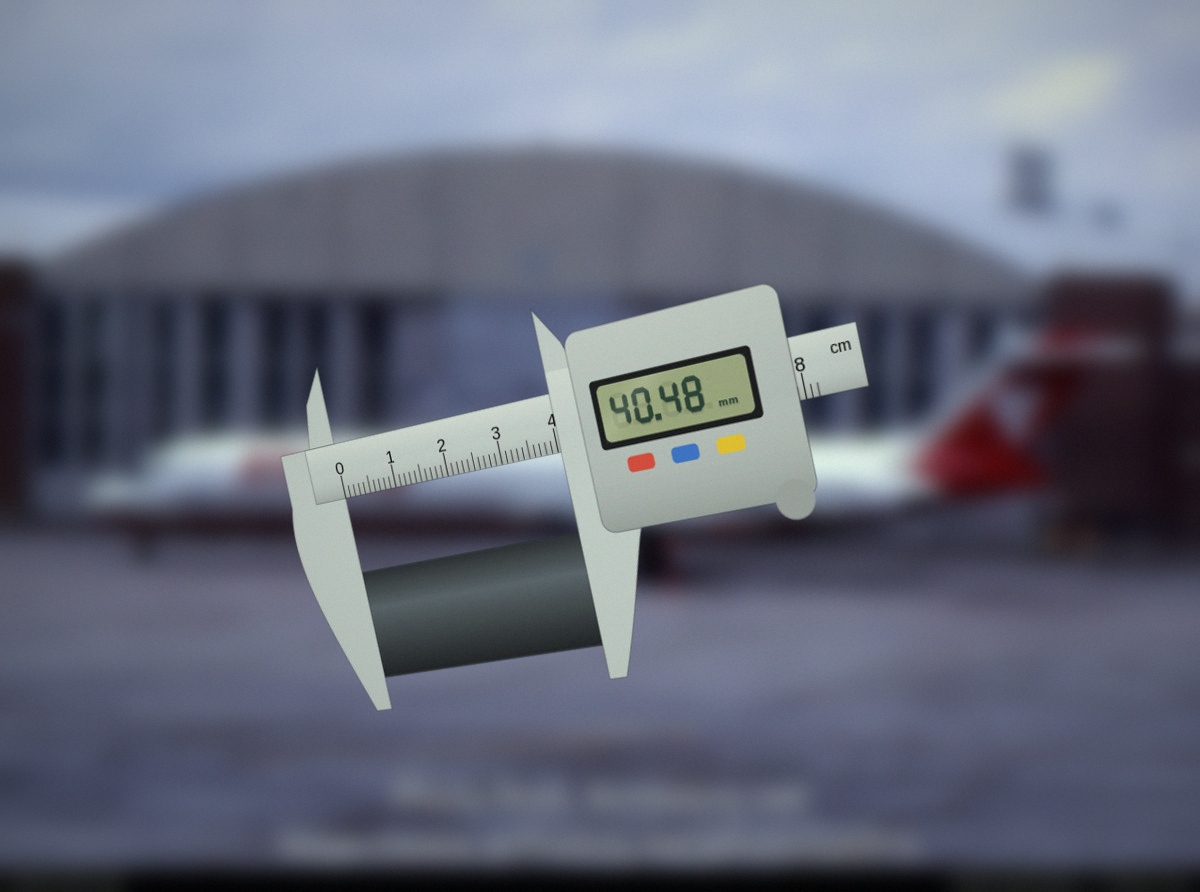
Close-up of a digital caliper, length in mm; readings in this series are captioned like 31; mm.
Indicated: 40.48; mm
